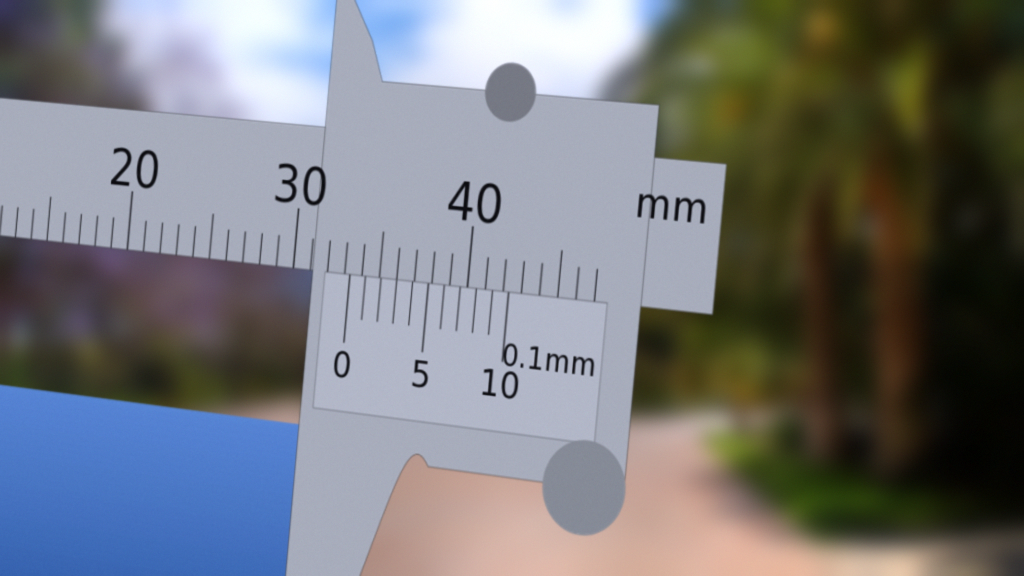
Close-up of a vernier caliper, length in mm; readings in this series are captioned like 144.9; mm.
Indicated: 33.3; mm
